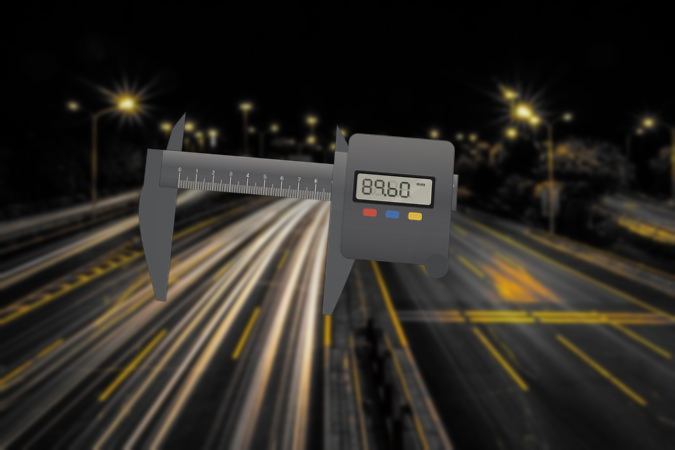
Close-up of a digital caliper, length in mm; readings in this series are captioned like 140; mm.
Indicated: 89.60; mm
